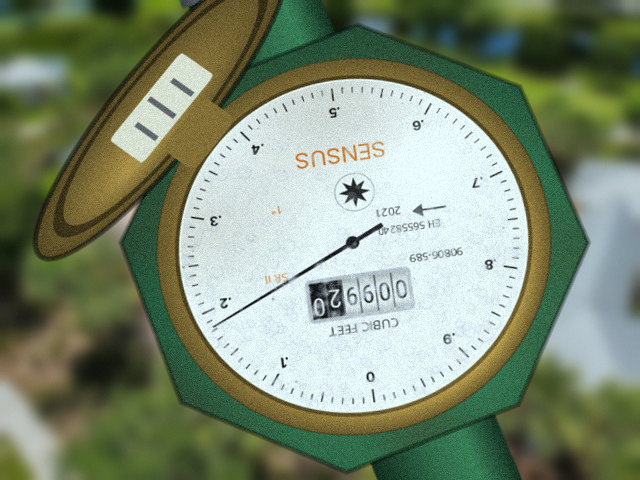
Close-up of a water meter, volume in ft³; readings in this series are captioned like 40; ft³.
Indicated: 9920.18; ft³
